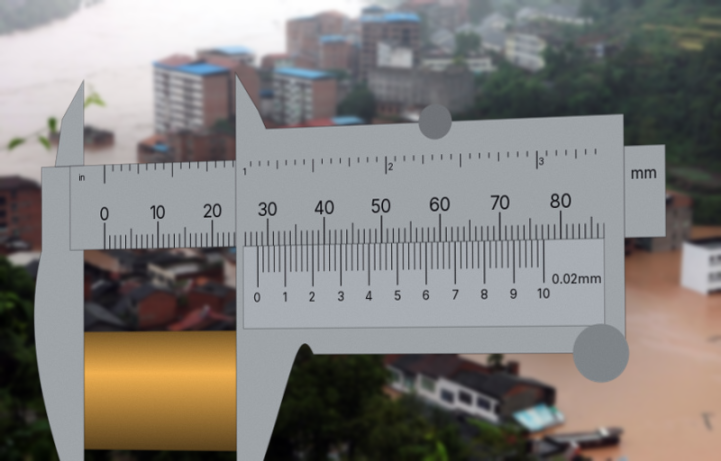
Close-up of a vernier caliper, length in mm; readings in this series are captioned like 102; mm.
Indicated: 28.2; mm
